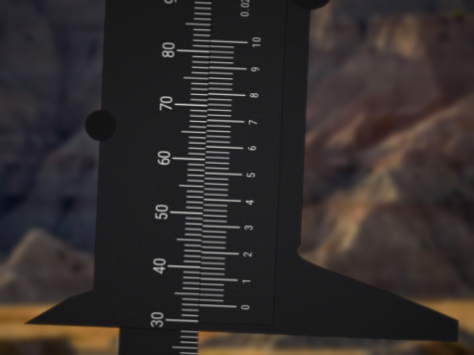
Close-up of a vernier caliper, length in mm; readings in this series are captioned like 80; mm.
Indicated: 33.0; mm
